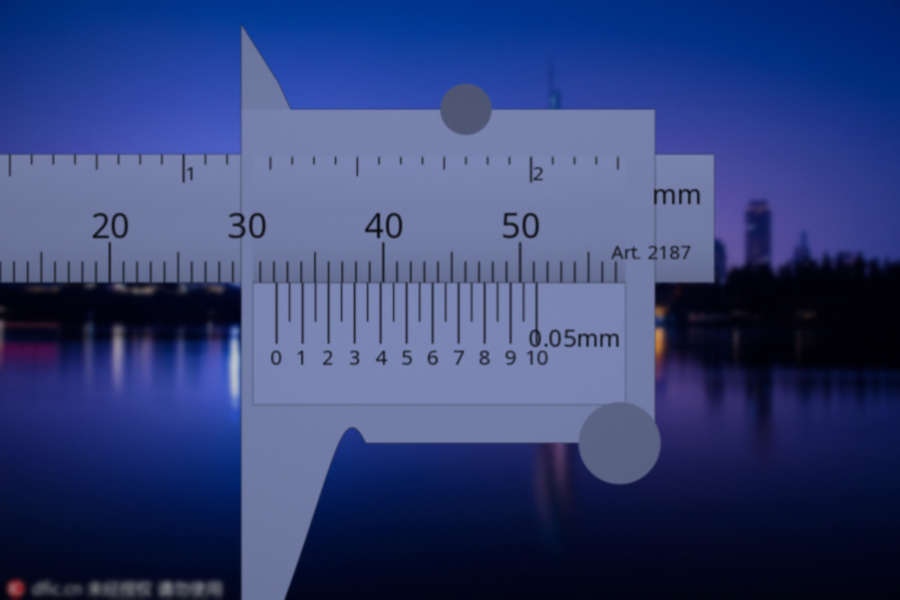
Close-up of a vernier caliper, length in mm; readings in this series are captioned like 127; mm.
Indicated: 32.2; mm
